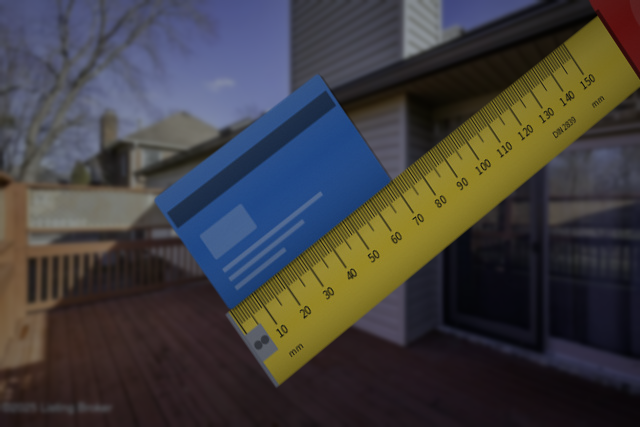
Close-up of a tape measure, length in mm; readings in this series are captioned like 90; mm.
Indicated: 70; mm
